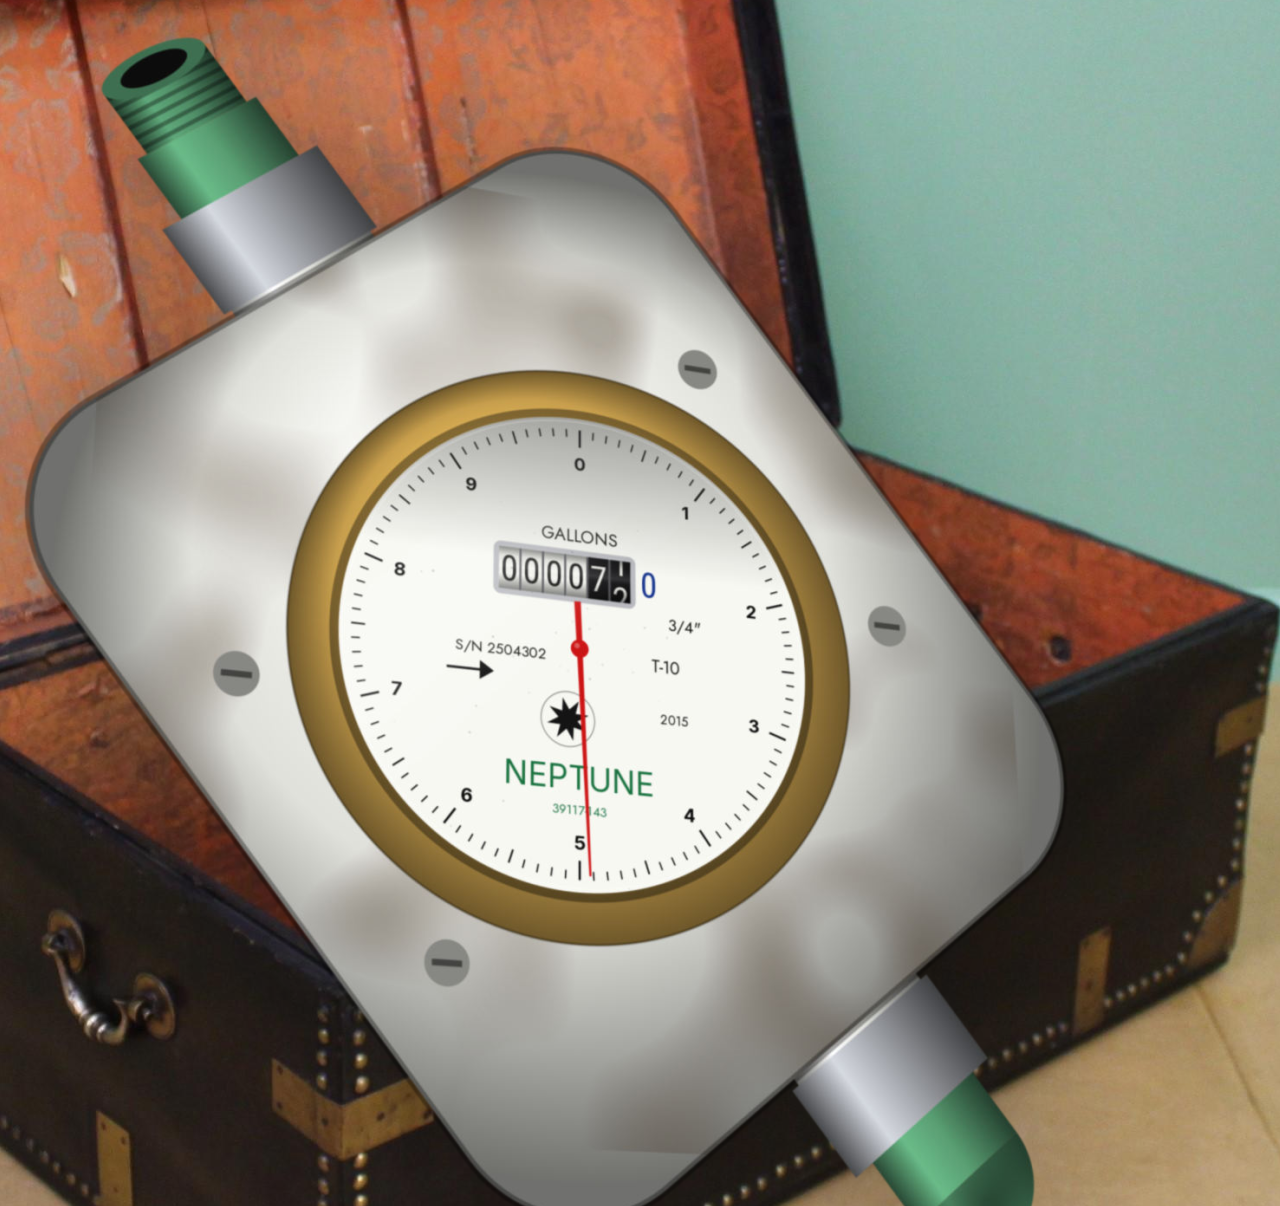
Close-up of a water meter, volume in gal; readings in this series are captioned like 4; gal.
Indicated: 714.9; gal
